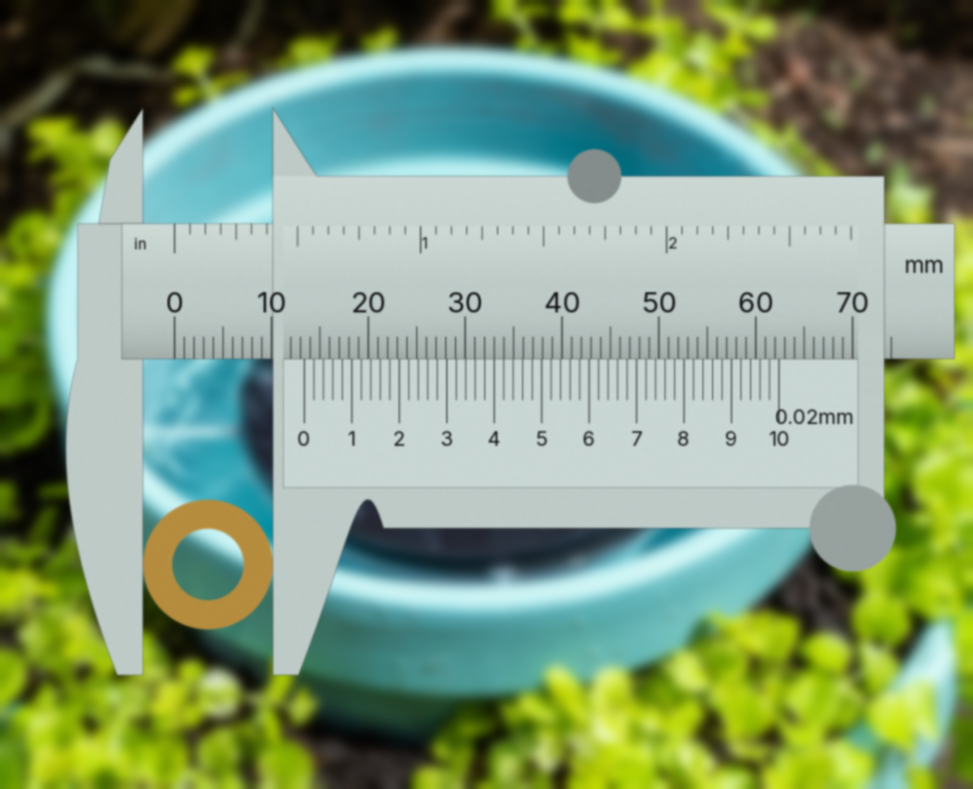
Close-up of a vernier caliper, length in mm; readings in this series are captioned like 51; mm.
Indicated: 13.4; mm
